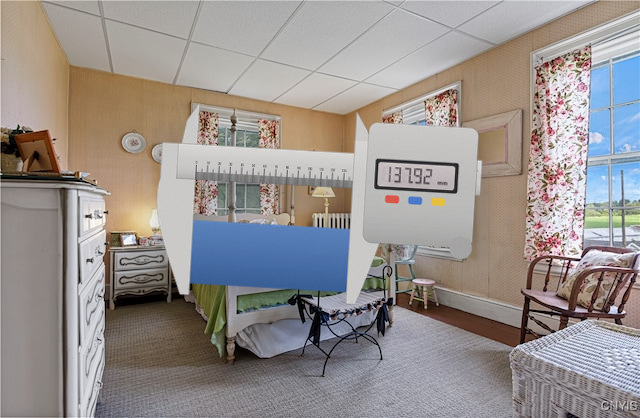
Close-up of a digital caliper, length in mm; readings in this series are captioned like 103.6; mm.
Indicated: 137.92; mm
